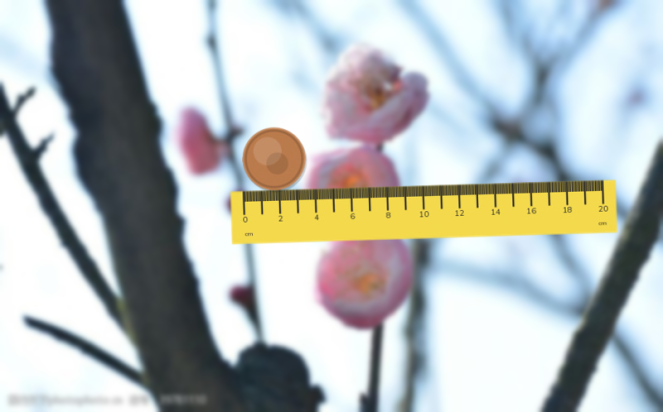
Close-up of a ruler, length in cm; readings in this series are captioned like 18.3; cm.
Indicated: 3.5; cm
